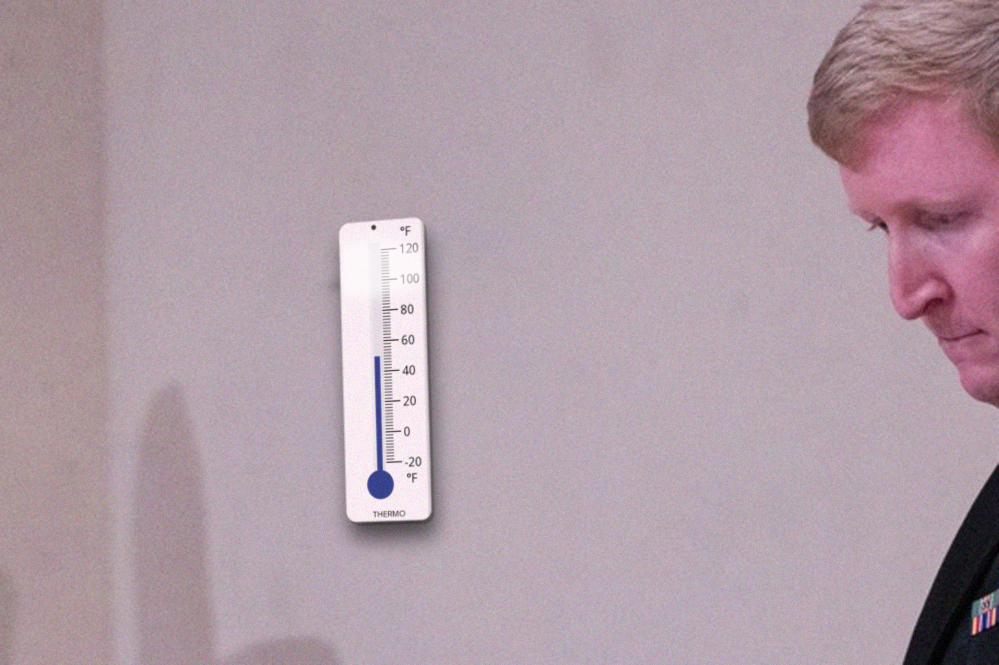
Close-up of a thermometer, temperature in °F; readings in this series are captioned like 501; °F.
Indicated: 50; °F
